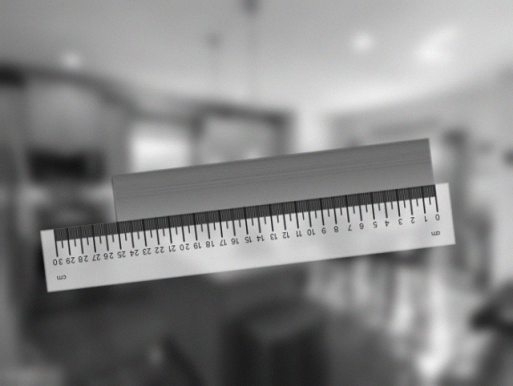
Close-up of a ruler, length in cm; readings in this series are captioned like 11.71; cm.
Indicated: 25; cm
